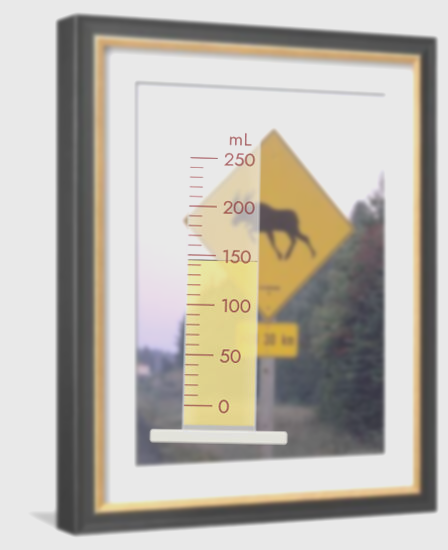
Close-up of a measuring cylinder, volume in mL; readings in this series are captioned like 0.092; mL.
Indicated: 145; mL
